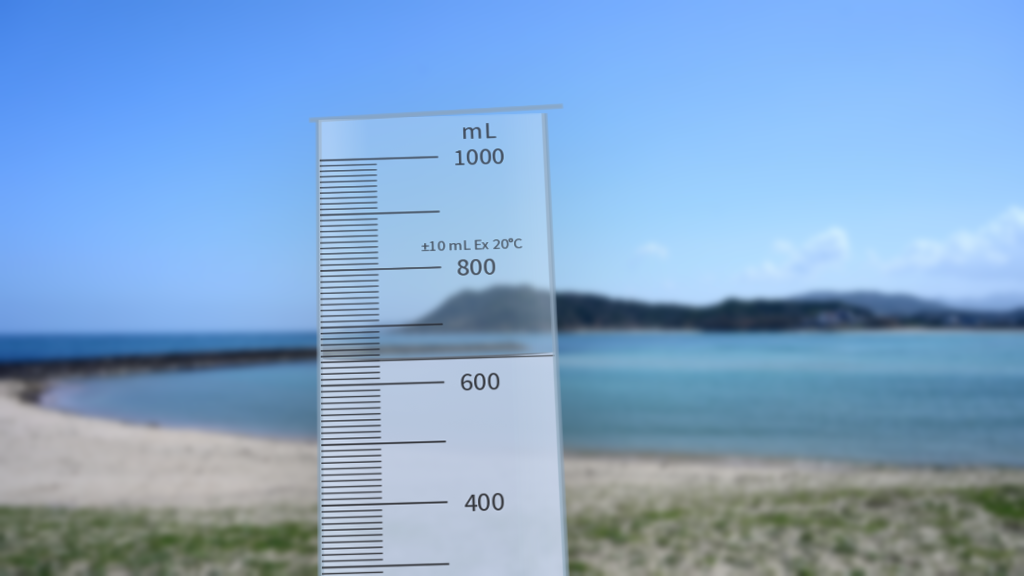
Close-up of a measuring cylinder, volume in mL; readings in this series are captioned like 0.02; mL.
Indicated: 640; mL
